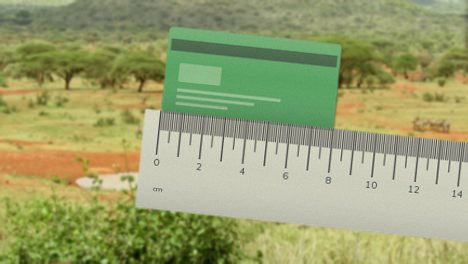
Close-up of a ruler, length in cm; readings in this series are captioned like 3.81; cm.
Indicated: 8; cm
